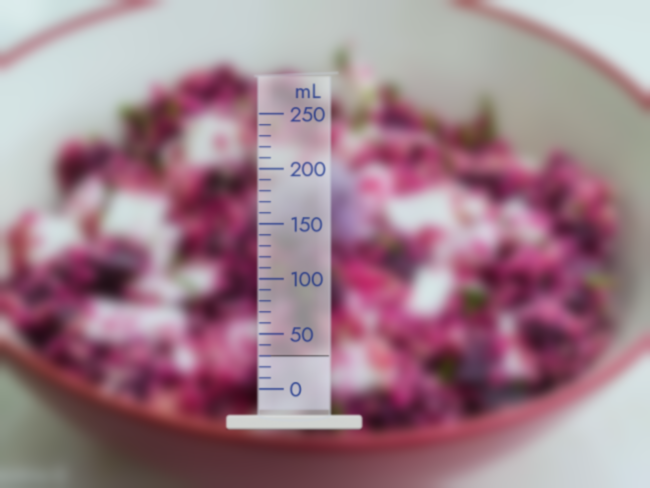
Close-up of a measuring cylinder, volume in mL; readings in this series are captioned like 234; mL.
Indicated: 30; mL
